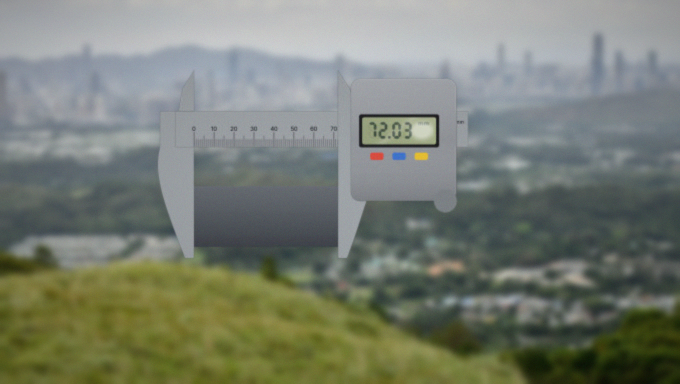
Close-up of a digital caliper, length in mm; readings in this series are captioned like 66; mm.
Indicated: 72.03; mm
